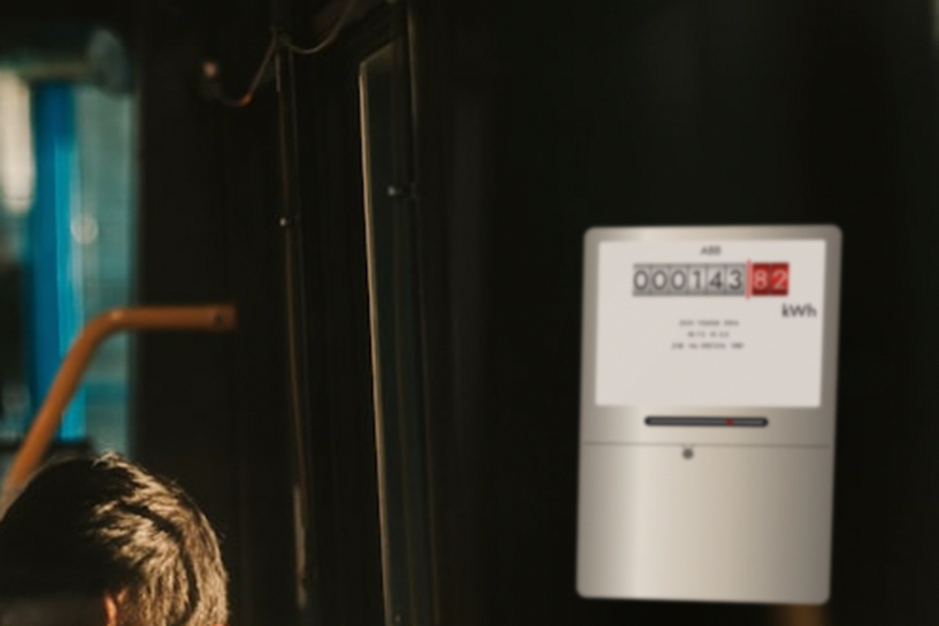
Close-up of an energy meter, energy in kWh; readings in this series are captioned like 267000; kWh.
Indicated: 143.82; kWh
